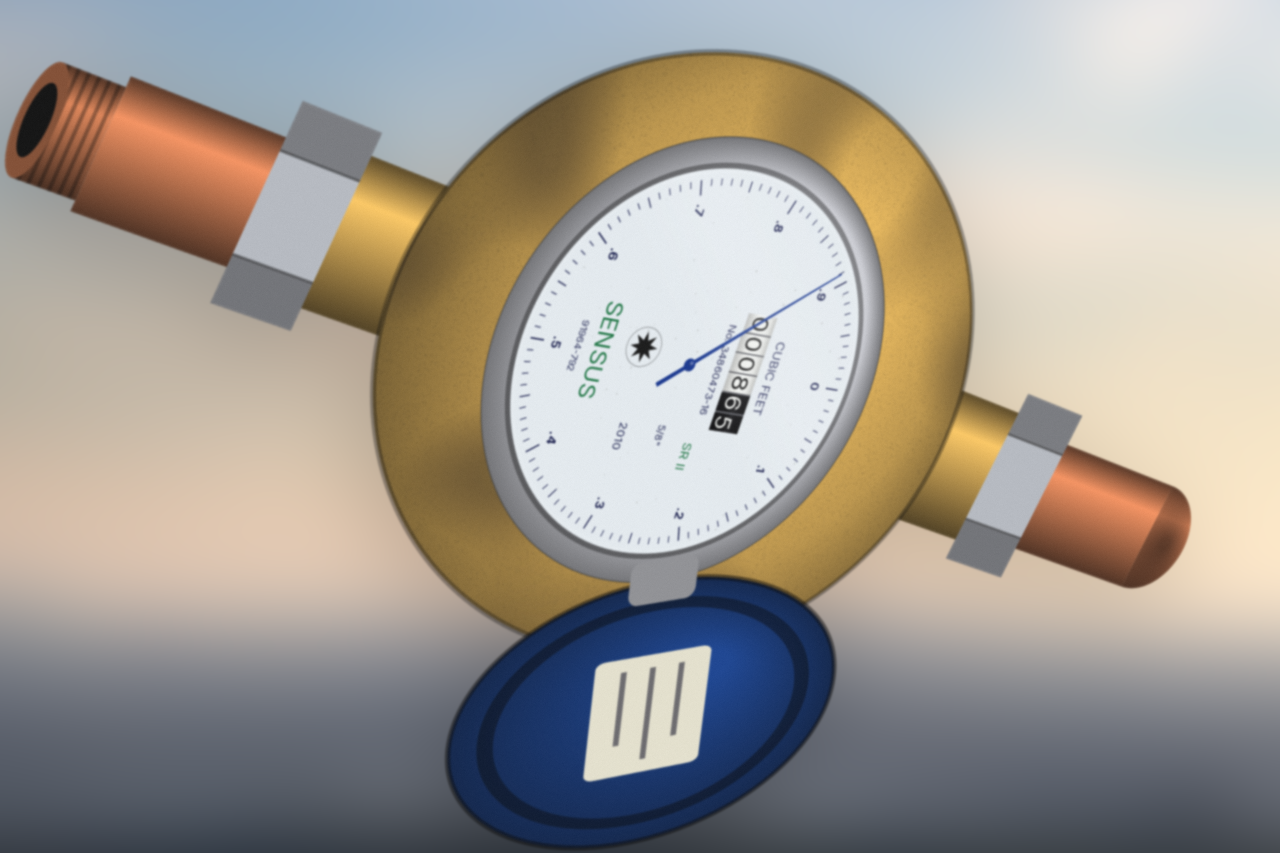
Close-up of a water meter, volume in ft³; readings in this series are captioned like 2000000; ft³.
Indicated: 864.89; ft³
